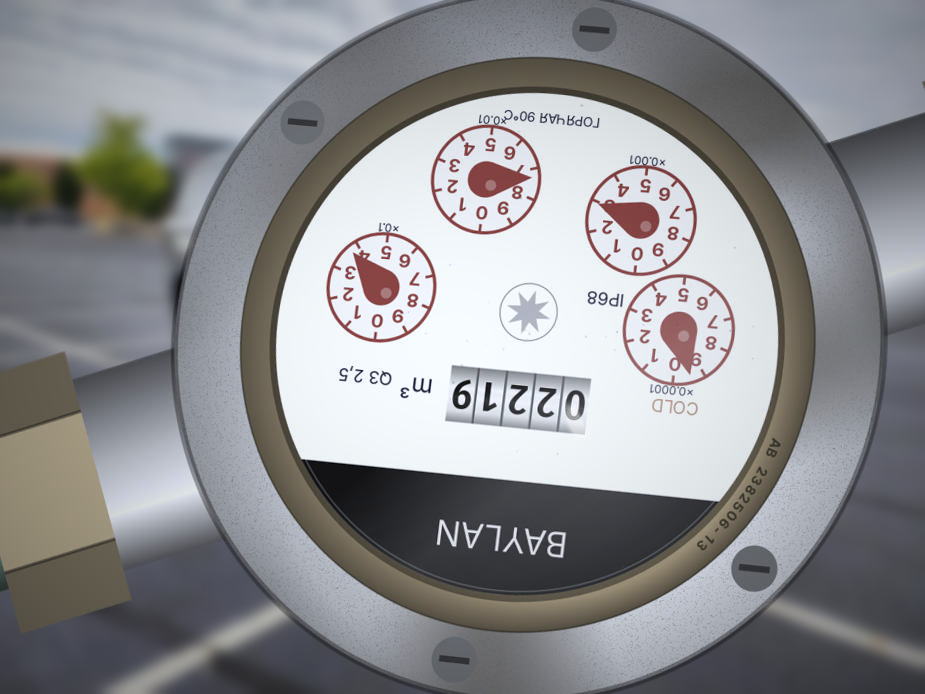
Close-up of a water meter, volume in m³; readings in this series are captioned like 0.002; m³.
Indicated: 2219.3729; m³
